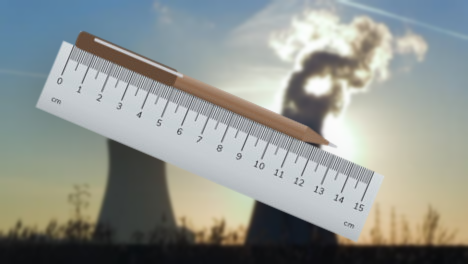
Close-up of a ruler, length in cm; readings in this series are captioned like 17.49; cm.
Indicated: 13; cm
